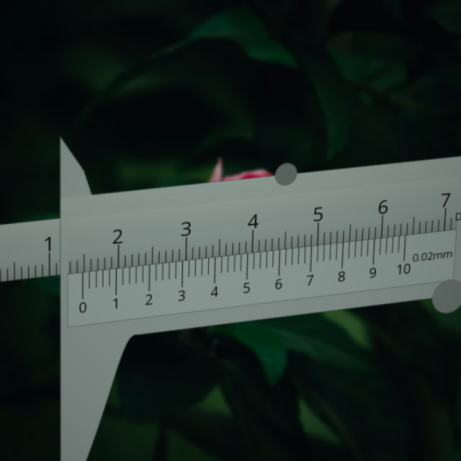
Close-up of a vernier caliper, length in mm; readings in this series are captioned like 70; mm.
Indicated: 14.8; mm
